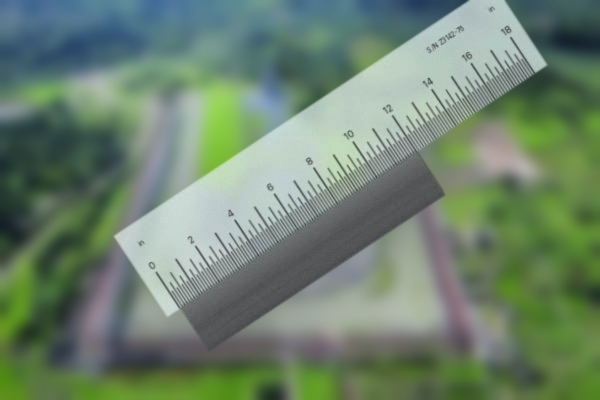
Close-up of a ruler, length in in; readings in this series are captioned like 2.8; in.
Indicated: 12; in
